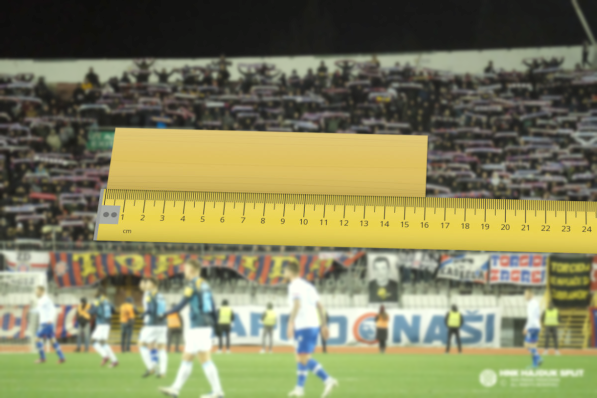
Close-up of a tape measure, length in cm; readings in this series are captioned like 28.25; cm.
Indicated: 16; cm
